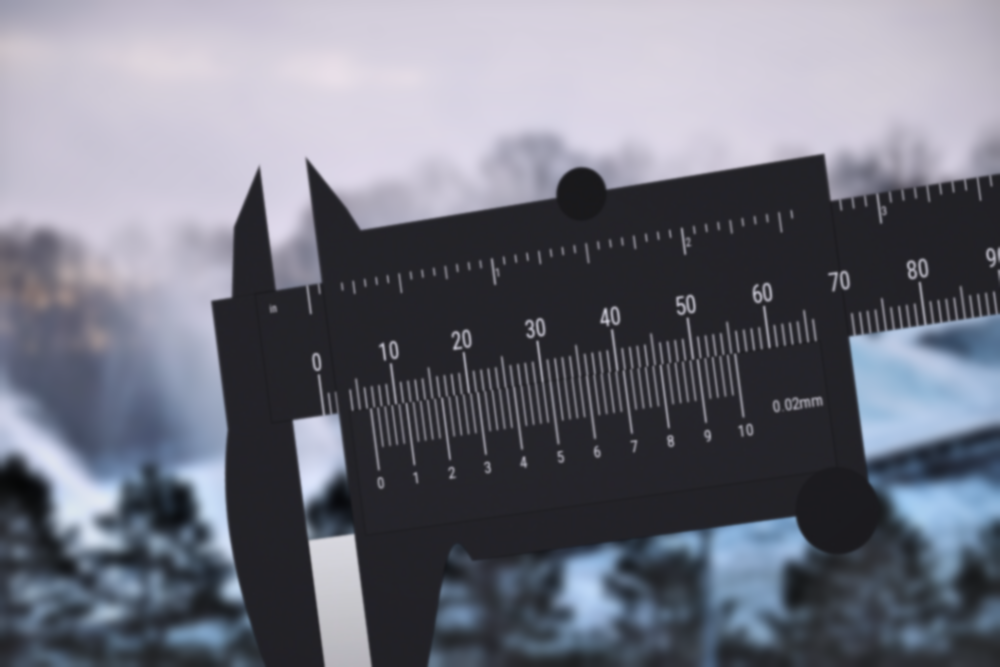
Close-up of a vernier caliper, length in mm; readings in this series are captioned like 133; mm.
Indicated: 6.5; mm
